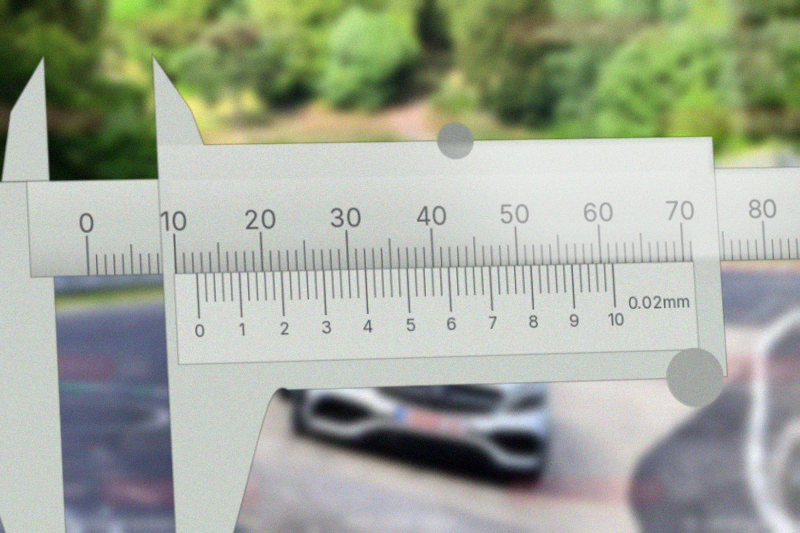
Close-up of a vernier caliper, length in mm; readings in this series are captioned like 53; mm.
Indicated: 12.4; mm
